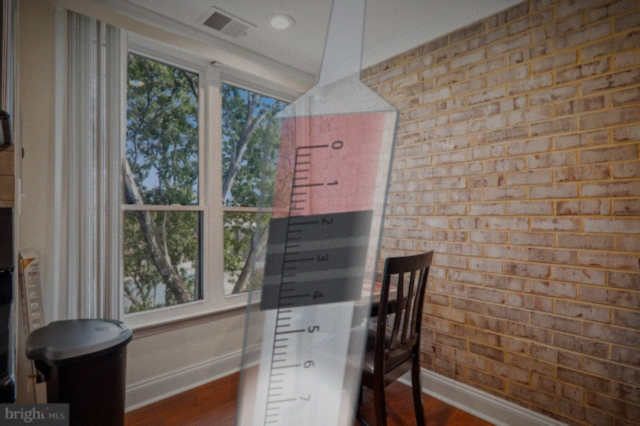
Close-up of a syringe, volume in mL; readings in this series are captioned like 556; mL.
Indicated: 1.8; mL
